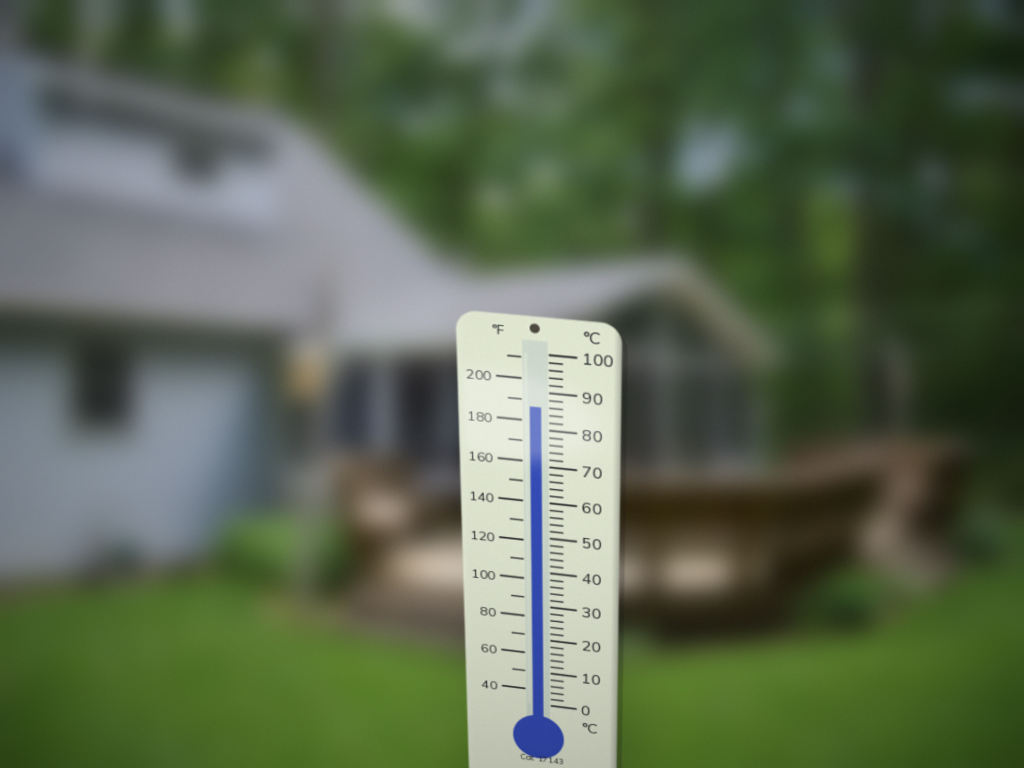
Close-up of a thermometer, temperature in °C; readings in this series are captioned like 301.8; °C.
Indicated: 86; °C
